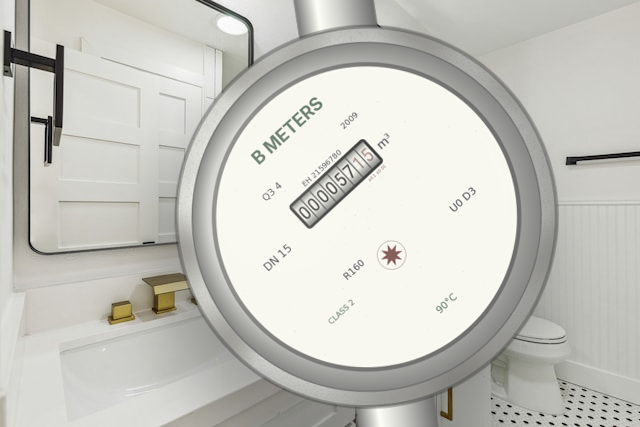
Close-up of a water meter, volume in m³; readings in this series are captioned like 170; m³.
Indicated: 57.15; m³
